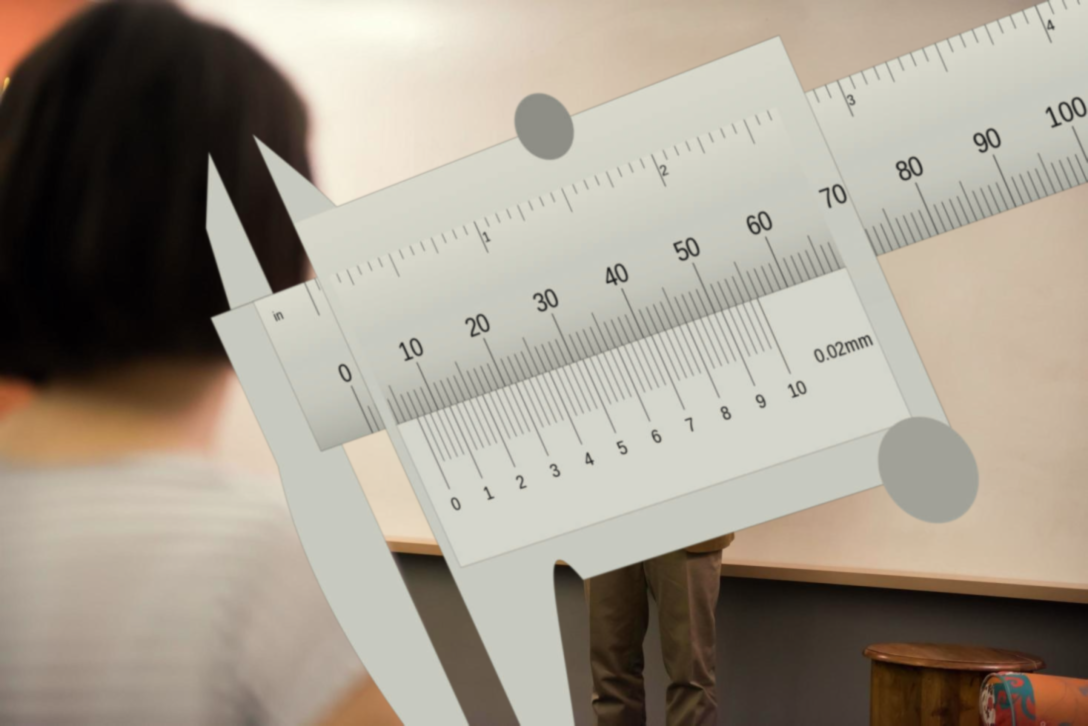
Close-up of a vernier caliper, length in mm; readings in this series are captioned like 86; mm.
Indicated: 6.8; mm
